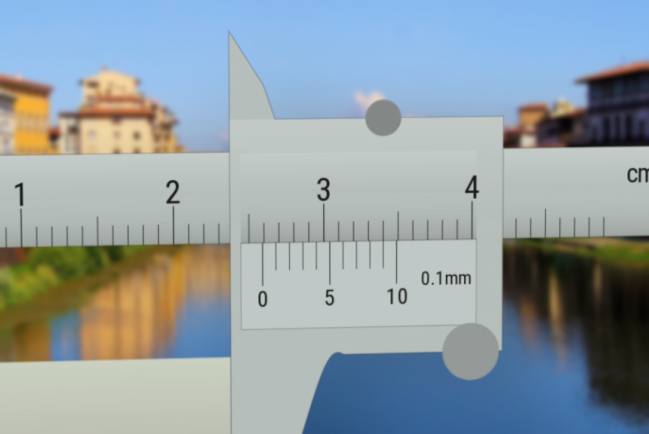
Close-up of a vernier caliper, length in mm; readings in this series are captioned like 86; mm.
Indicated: 25.9; mm
